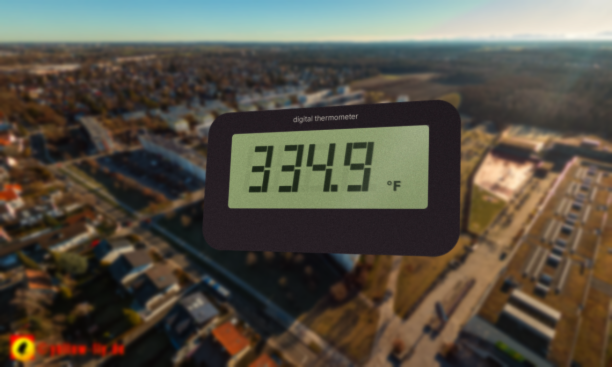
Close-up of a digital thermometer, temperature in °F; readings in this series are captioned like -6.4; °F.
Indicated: 334.9; °F
